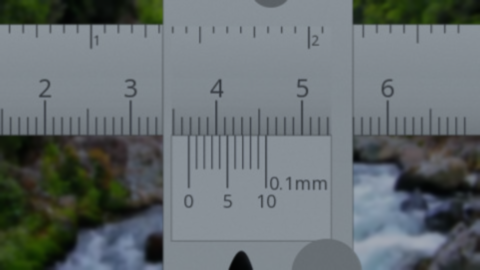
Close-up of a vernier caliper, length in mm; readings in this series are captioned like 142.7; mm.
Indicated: 36.8; mm
